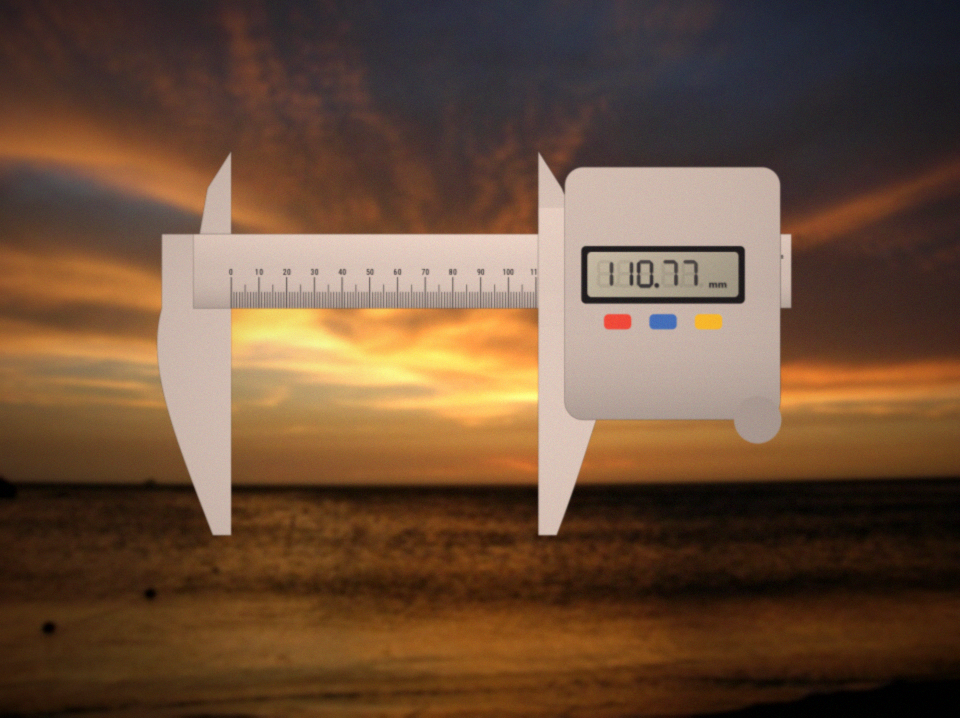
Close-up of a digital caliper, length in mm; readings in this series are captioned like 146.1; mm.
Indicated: 110.77; mm
